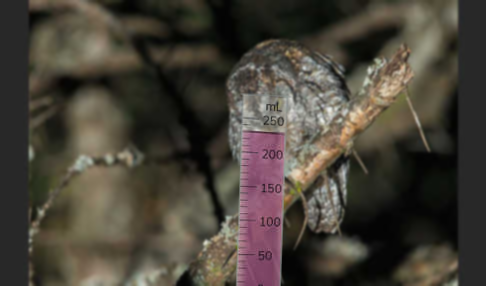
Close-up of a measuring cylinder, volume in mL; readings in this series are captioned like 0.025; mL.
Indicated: 230; mL
